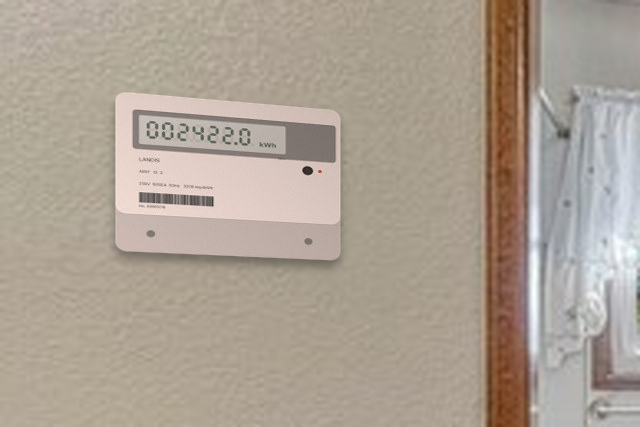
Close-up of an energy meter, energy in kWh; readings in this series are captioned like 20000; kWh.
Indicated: 2422.0; kWh
